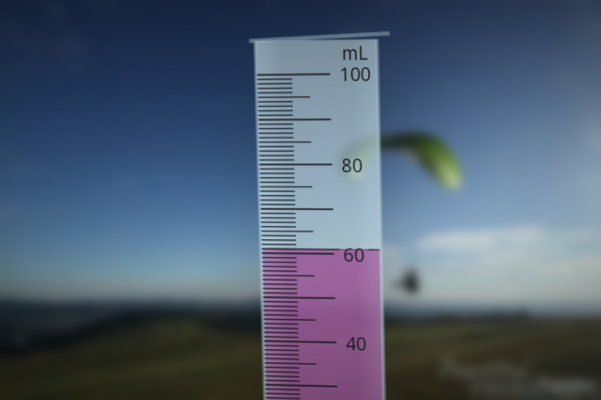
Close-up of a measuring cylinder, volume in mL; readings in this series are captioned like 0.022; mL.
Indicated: 61; mL
